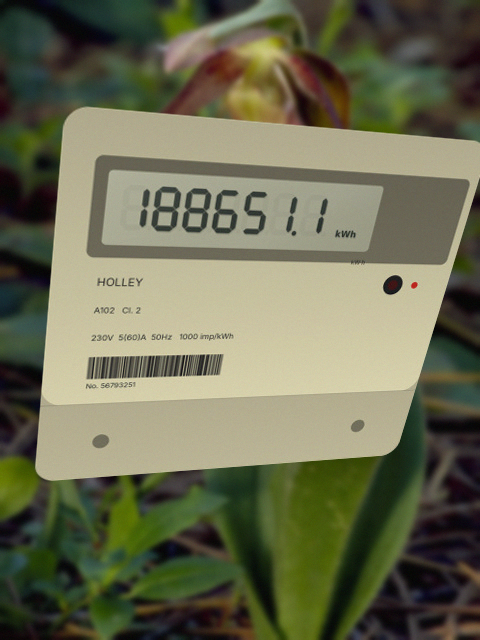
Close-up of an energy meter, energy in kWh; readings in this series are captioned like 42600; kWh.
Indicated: 188651.1; kWh
